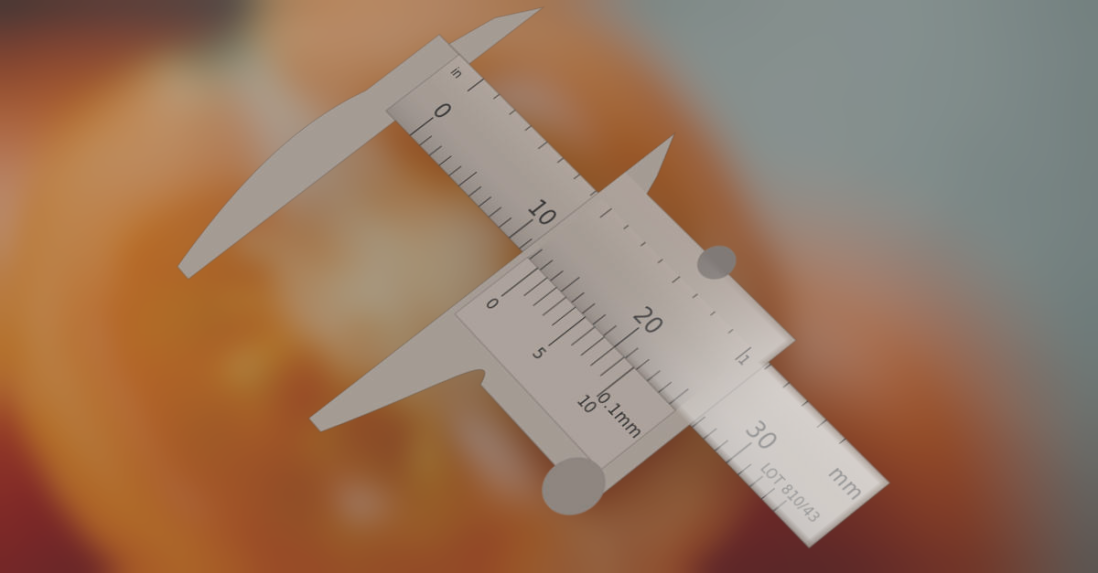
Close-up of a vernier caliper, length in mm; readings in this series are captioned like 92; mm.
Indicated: 12.8; mm
